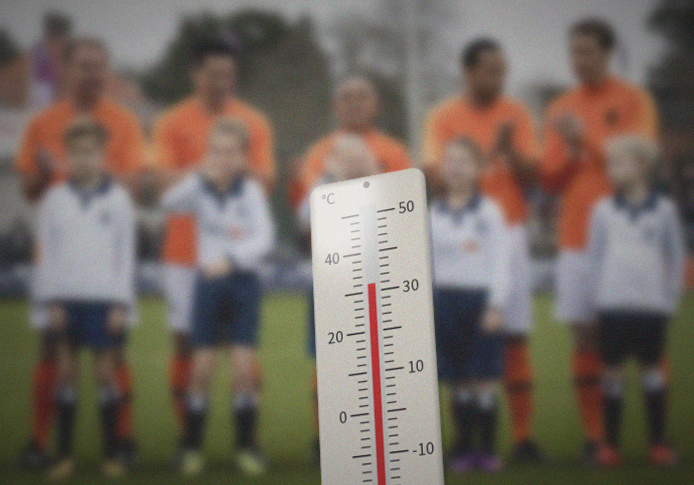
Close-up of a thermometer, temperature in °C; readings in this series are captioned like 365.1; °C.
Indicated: 32; °C
